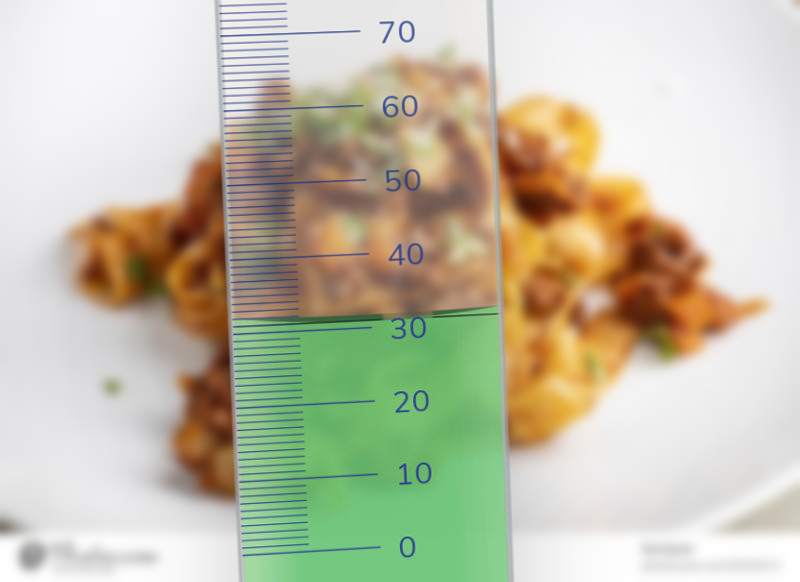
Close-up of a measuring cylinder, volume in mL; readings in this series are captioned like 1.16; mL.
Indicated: 31; mL
